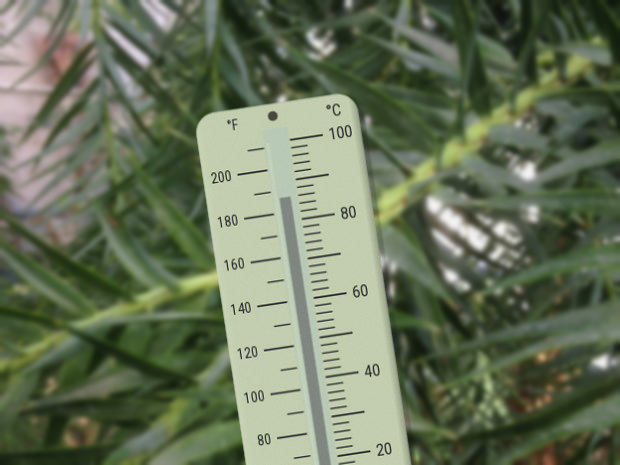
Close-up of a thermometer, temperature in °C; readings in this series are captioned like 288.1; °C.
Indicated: 86; °C
